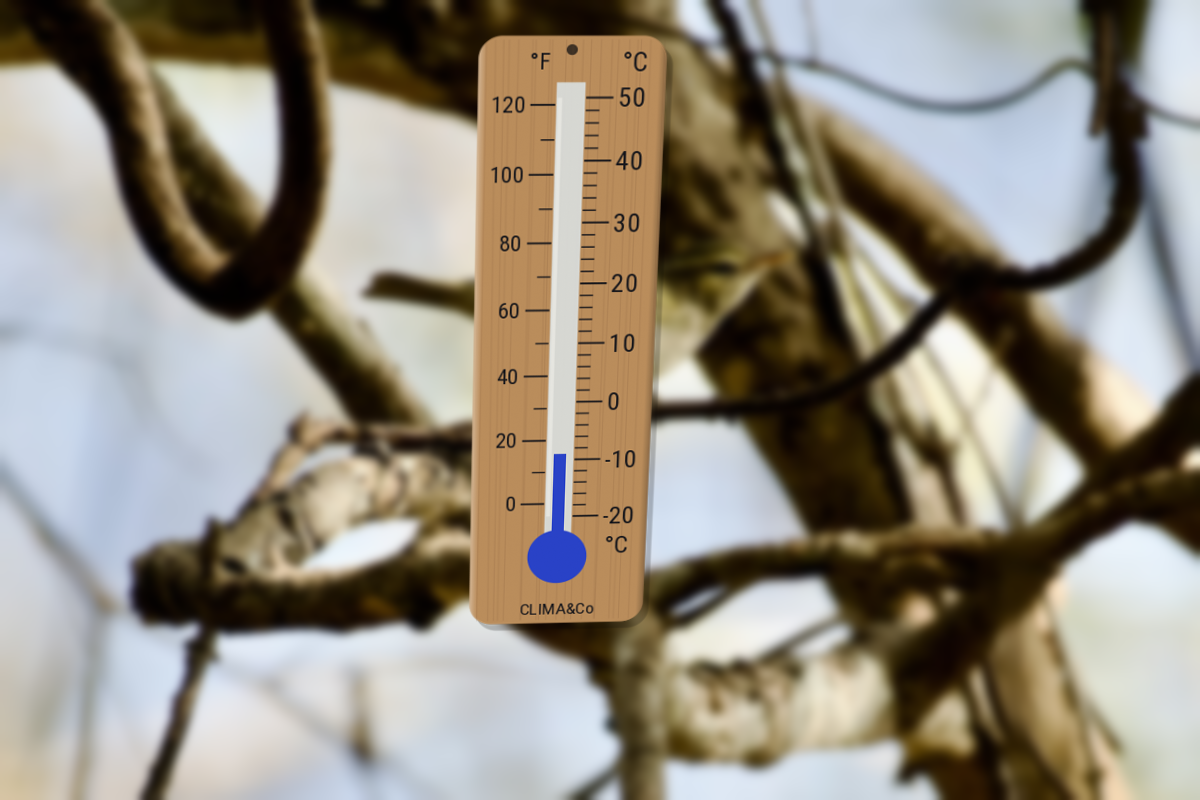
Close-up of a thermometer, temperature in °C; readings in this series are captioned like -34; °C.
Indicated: -9; °C
